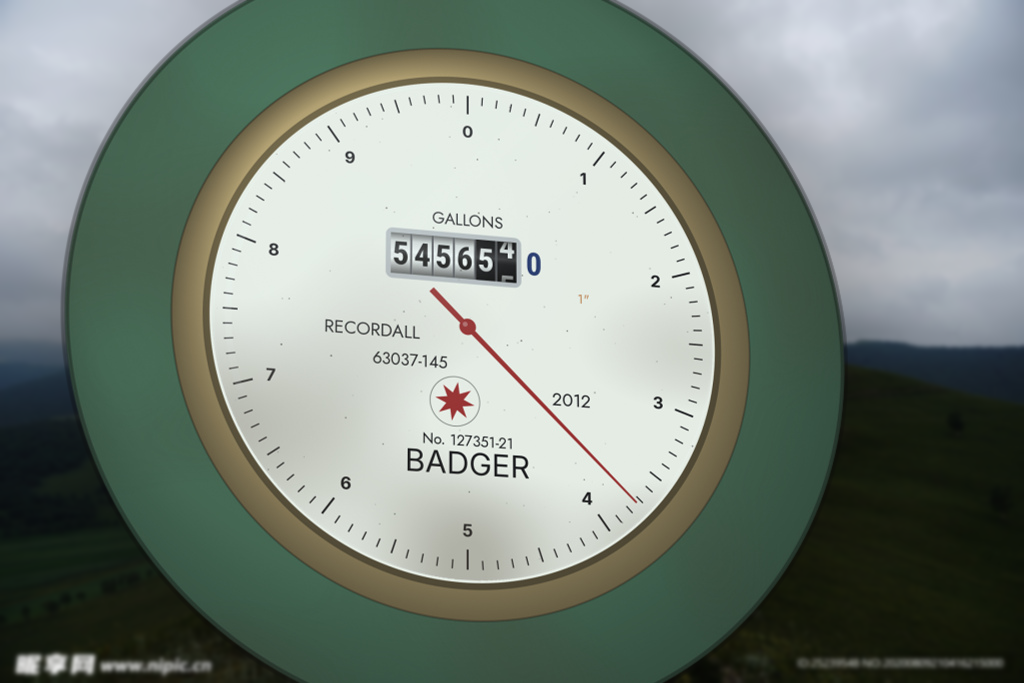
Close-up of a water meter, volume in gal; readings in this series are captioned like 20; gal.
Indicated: 5456543.7; gal
